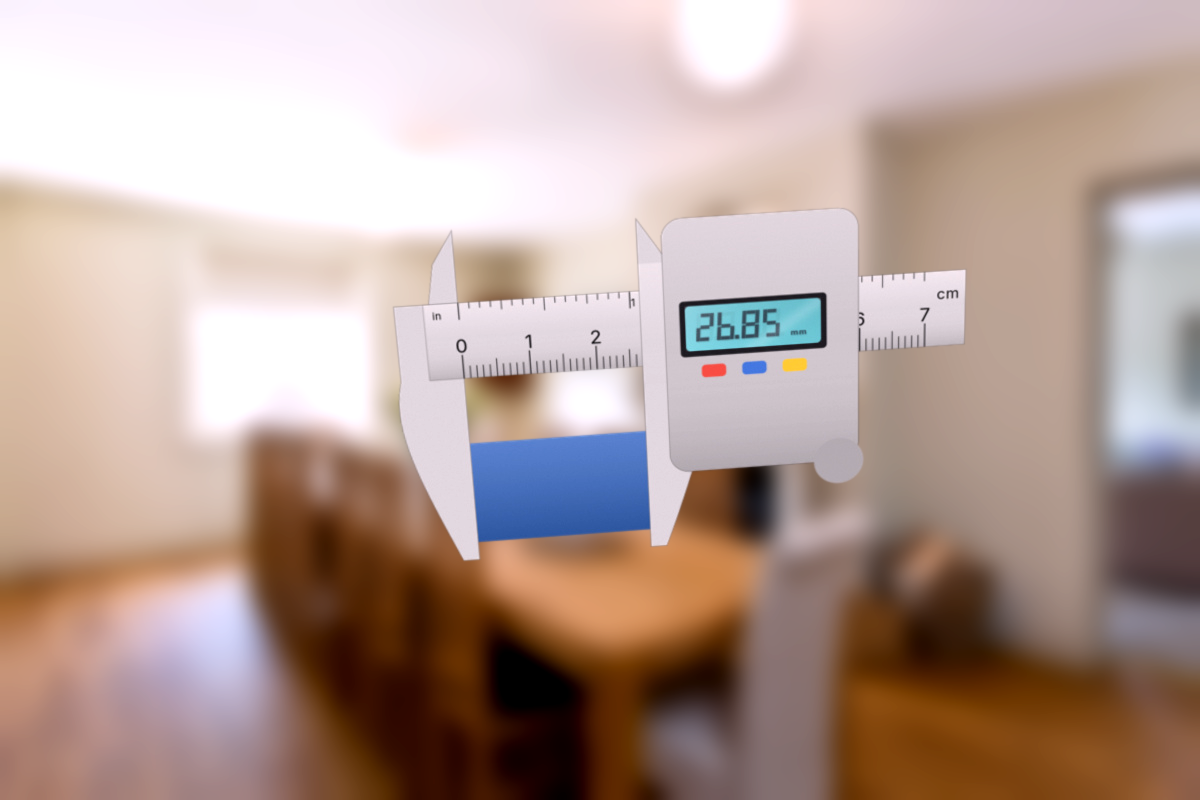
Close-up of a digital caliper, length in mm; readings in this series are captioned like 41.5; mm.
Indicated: 26.85; mm
